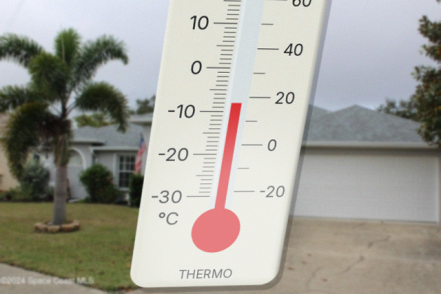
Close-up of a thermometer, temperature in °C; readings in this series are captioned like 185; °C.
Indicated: -8; °C
